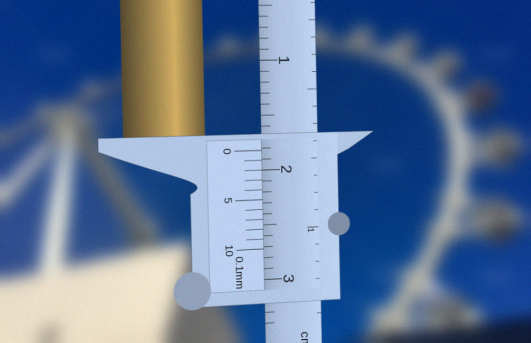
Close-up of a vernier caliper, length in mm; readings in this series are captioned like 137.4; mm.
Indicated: 18.2; mm
